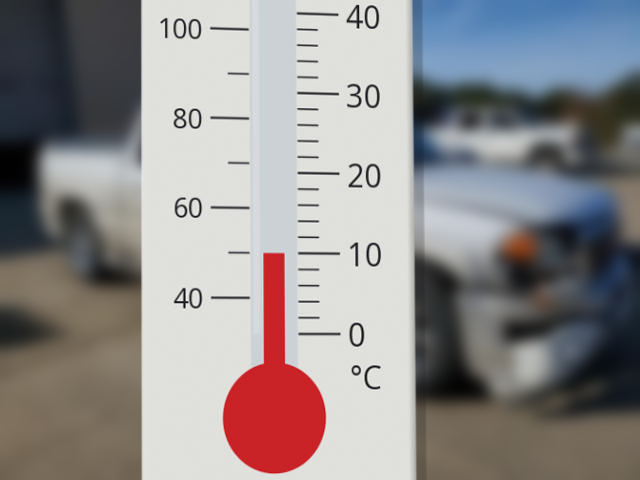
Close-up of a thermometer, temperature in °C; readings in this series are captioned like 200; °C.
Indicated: 10; °C
